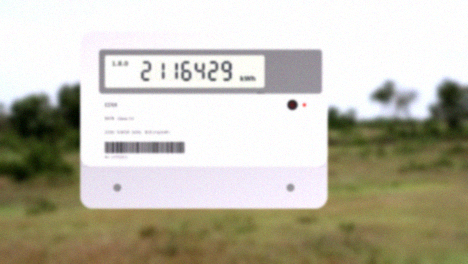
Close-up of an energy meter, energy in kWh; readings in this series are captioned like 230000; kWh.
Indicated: 2116429; kWh
